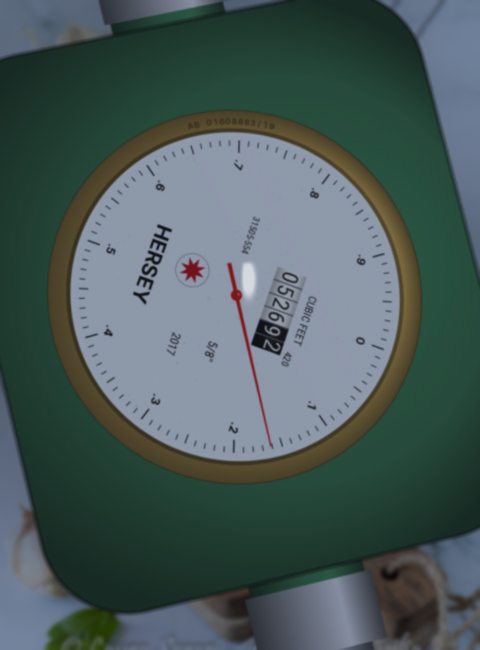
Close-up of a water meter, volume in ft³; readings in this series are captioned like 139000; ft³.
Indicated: 52692.16; ft³
